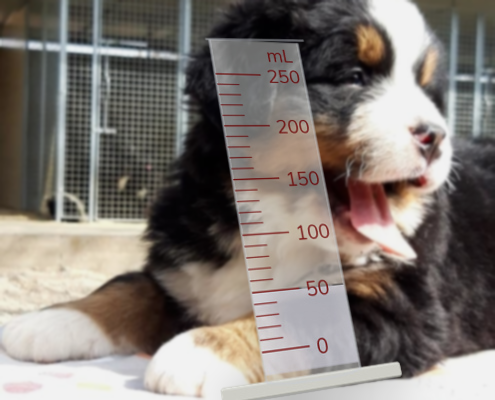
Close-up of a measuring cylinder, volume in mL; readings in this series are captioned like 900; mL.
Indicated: 50; mL
